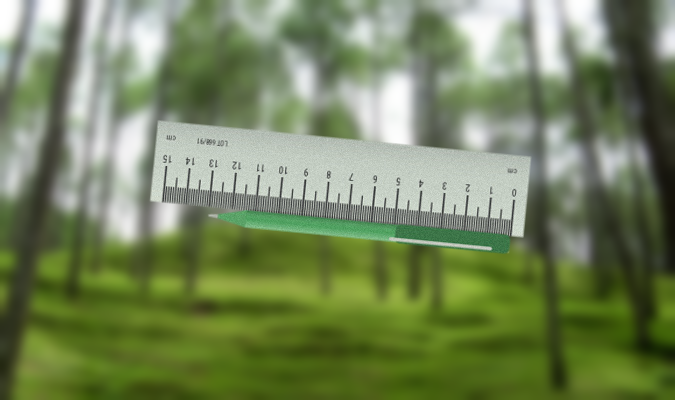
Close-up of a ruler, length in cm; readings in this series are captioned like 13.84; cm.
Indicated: 13; cm
